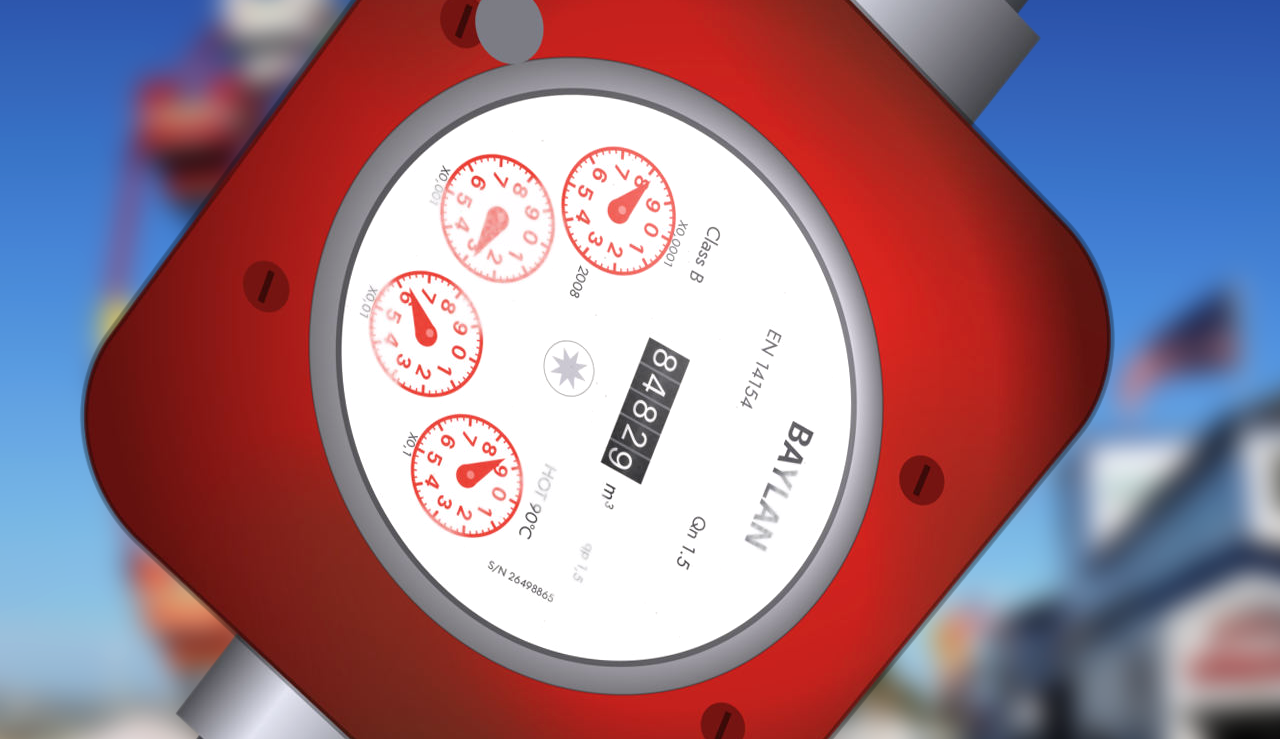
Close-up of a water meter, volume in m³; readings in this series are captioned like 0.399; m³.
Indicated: 84828.8628; m³
